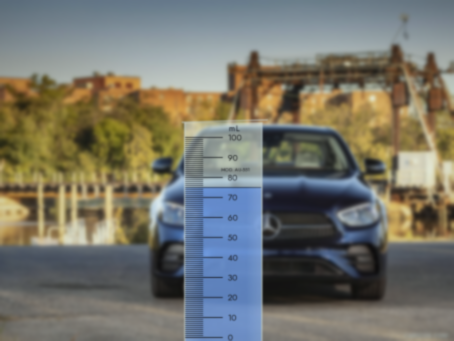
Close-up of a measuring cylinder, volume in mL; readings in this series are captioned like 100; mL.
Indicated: 75; mL
